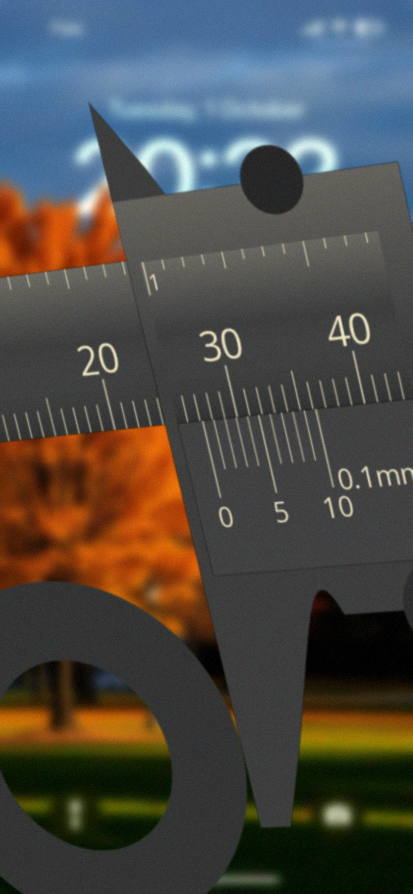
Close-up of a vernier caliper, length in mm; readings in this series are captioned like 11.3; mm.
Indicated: 27.2; mm
